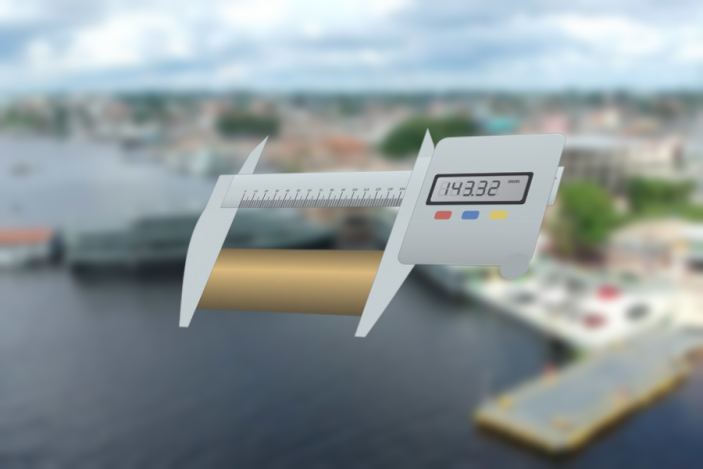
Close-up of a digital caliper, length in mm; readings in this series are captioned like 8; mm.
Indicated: 143.32; mm
